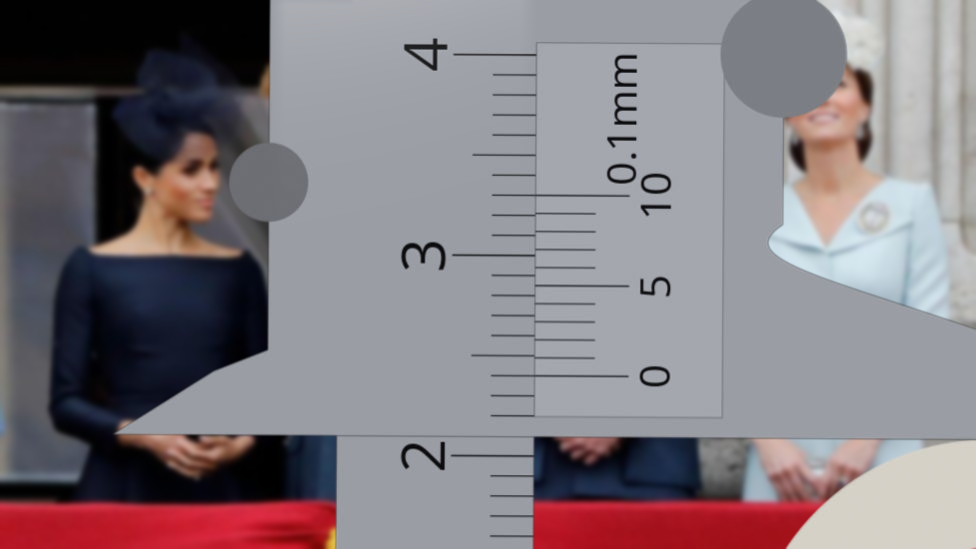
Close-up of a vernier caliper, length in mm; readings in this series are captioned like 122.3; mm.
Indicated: 24.0; mm
